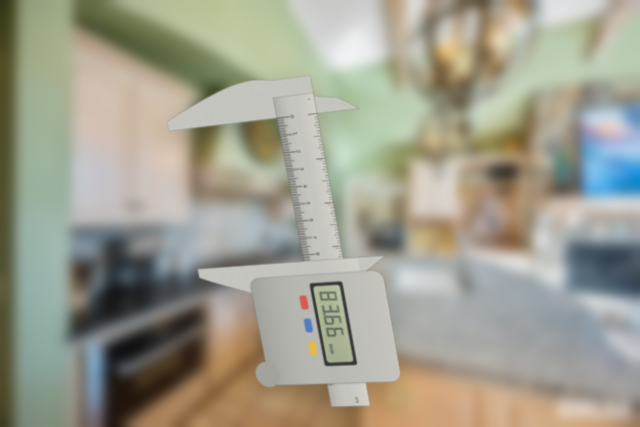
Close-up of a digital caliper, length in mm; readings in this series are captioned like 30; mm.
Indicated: 83.66; mm
